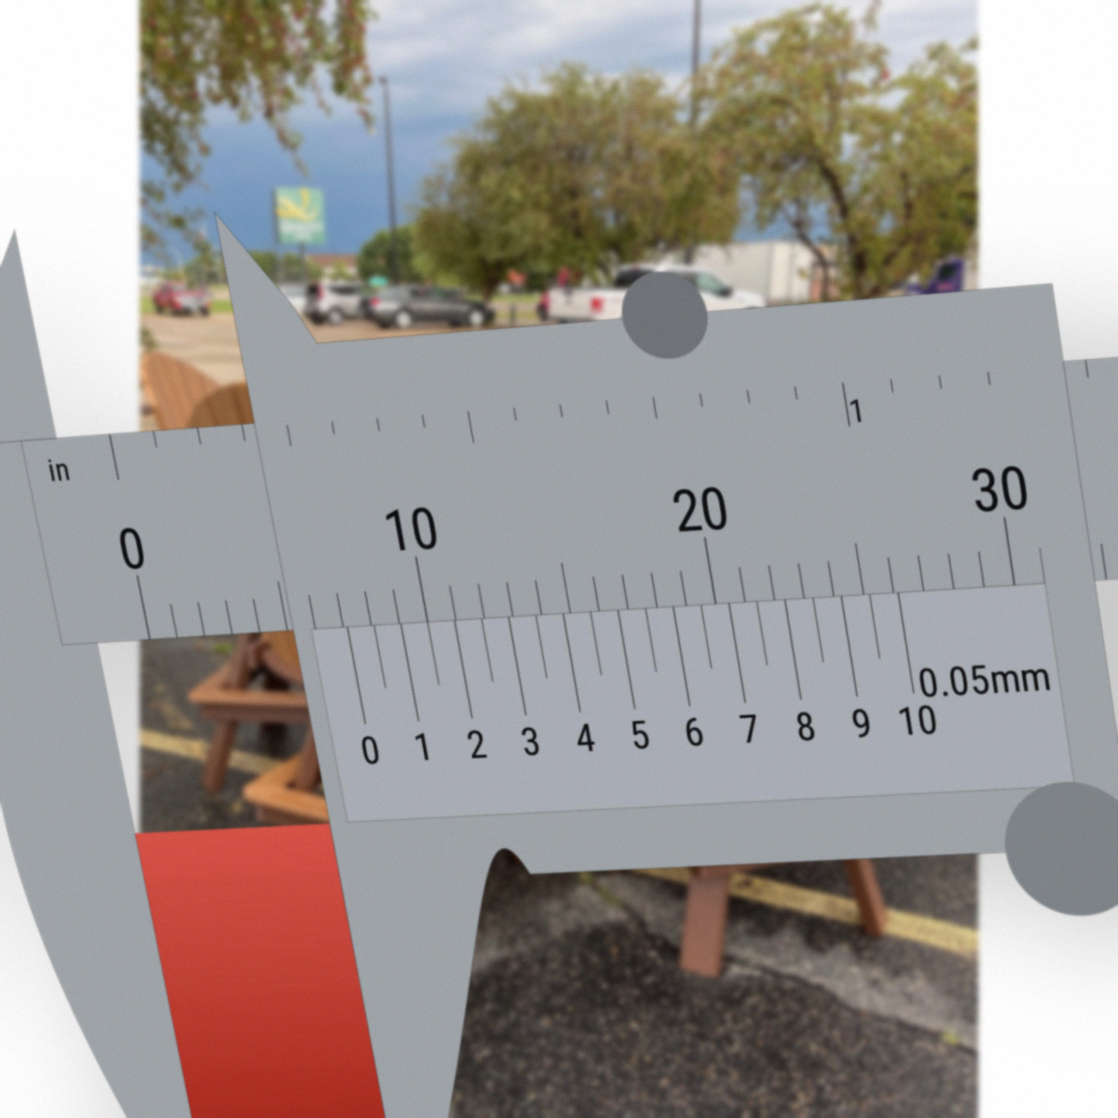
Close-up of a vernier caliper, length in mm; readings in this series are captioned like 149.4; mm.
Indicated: 7.15; mm
